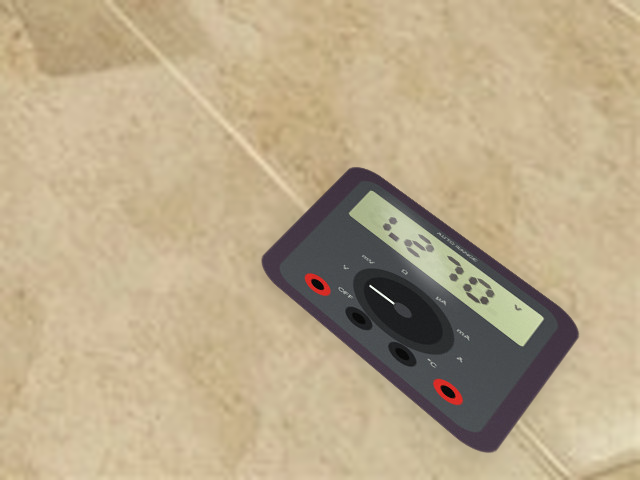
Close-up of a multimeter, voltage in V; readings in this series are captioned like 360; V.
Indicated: 1.270; V
